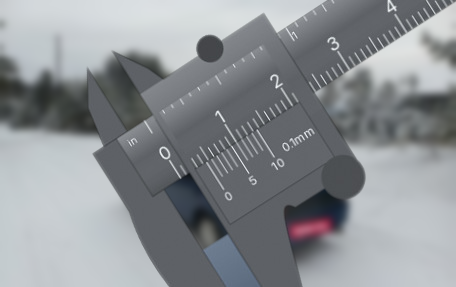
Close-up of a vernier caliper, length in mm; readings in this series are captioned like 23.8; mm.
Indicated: 4.6; mm
